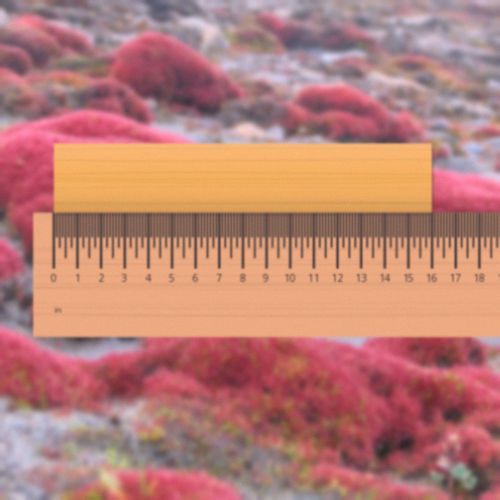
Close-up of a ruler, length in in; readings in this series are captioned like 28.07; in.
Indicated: 16; in
